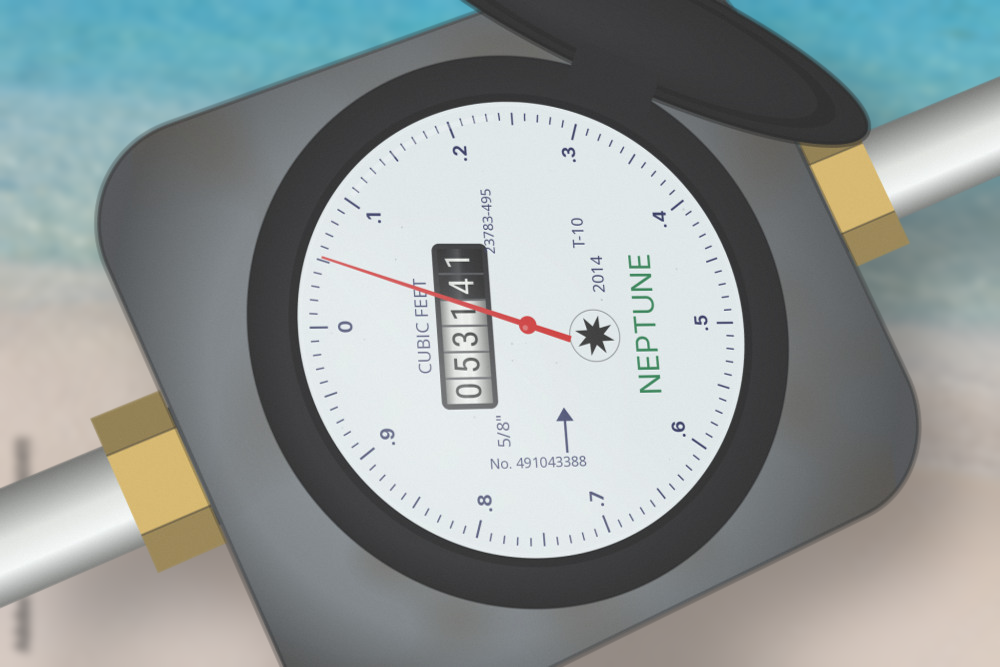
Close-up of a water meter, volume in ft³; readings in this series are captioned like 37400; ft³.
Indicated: 53141.05; ft³
